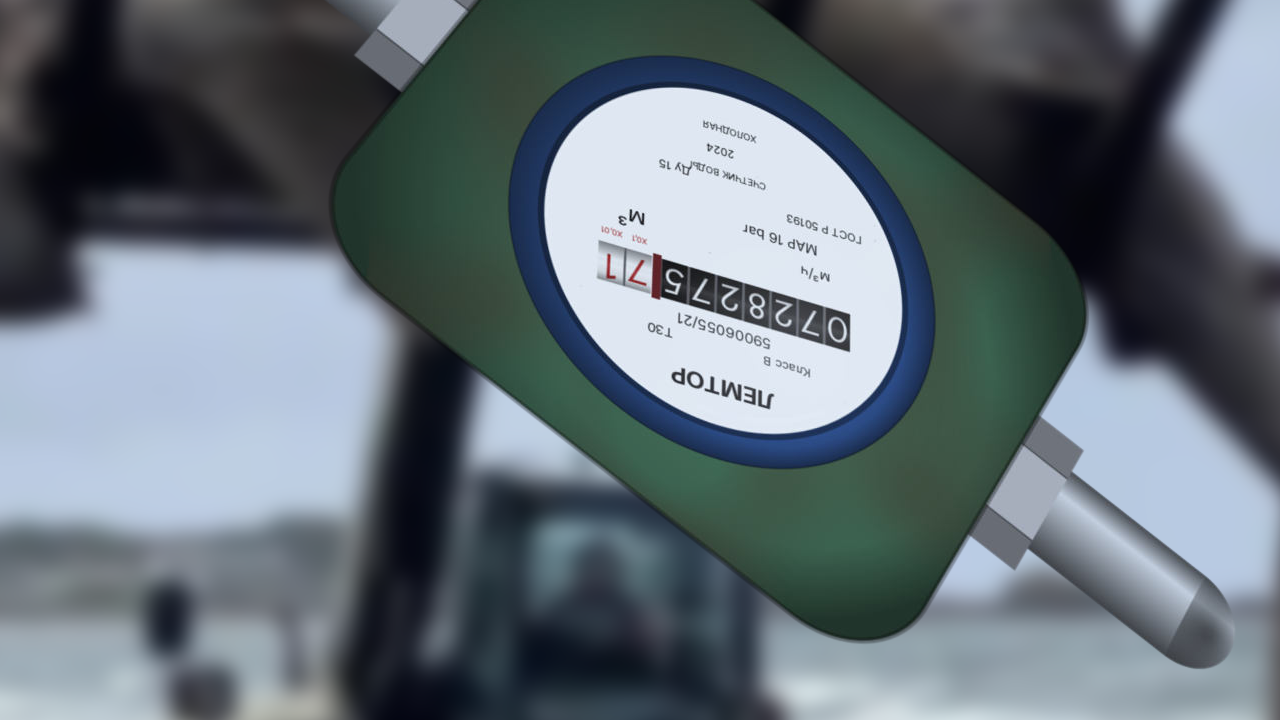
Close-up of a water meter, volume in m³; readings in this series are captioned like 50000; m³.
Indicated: 728275.71; m³
